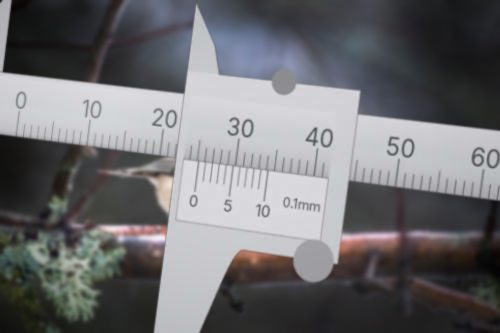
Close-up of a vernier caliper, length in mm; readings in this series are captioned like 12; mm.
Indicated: 25.2; mm
